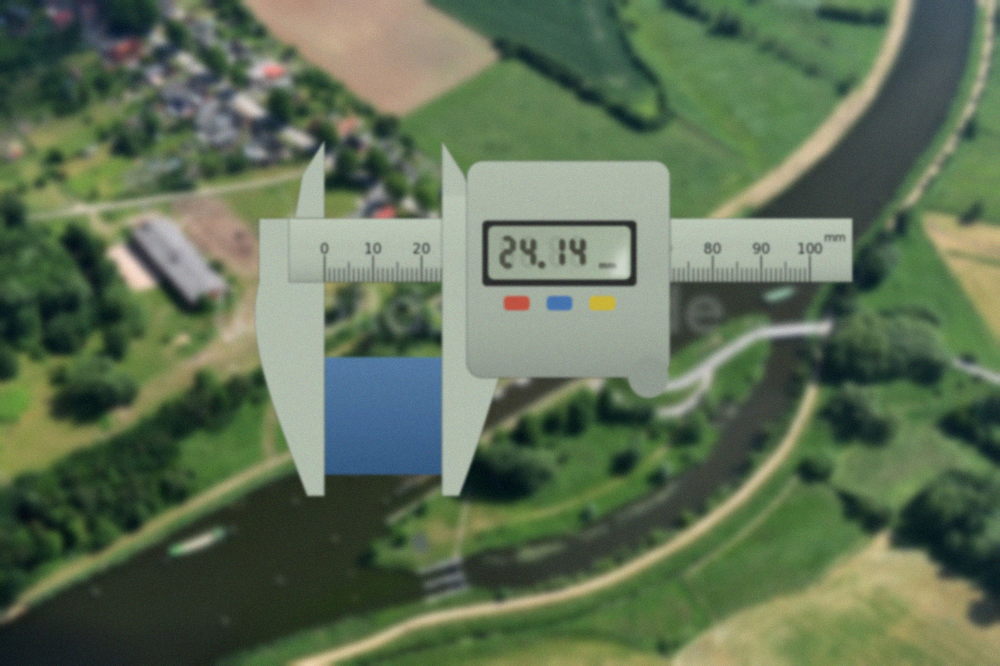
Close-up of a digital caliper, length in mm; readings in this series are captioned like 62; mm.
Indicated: 24.14; mm
